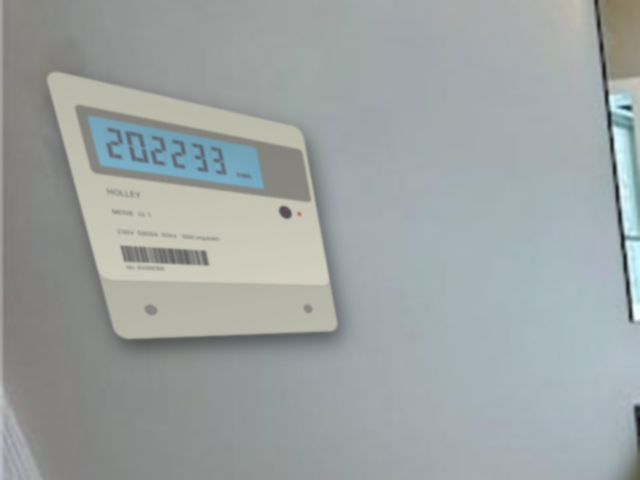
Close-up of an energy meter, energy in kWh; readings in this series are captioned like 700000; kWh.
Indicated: 202233; kWh
